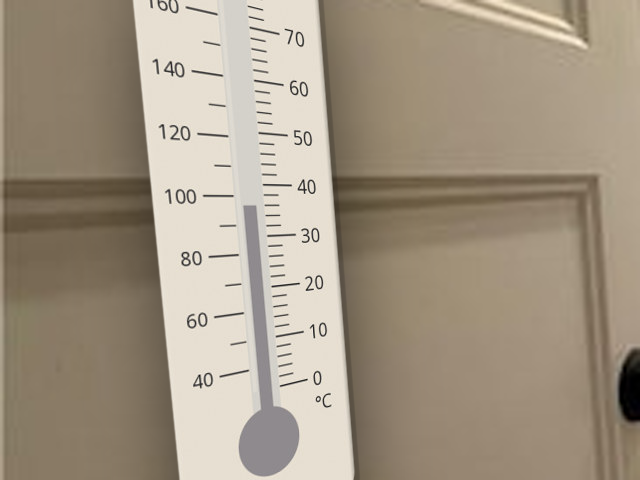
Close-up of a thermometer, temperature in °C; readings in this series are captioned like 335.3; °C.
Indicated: 36; °C
